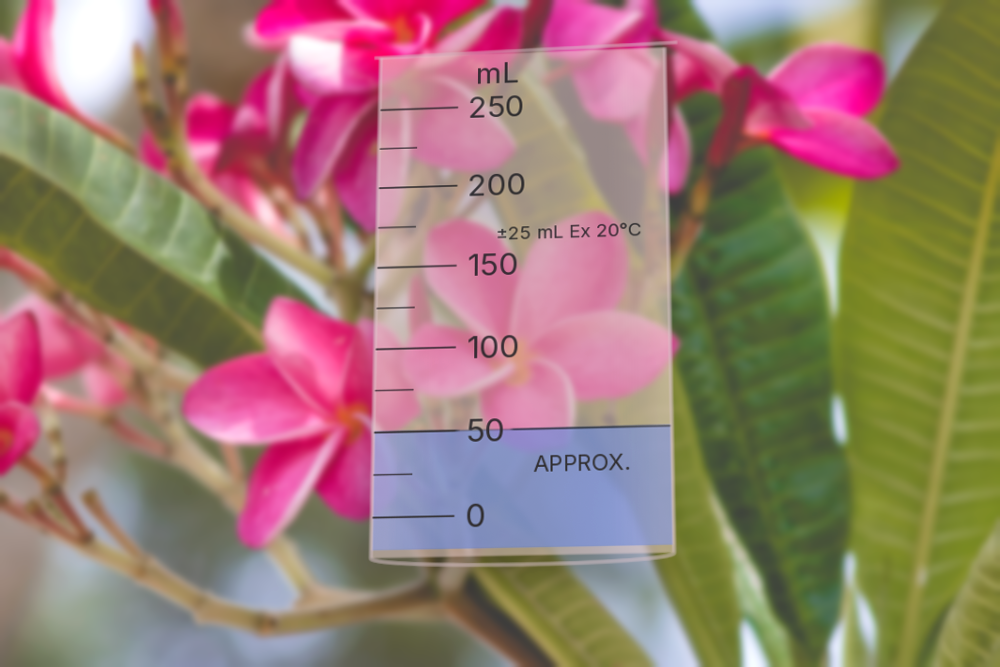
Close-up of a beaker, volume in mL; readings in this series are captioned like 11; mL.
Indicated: 50; mL
